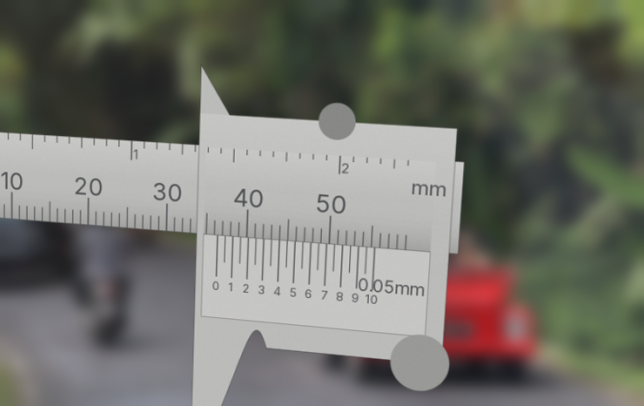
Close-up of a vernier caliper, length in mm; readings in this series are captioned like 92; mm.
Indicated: 36.4; mm
